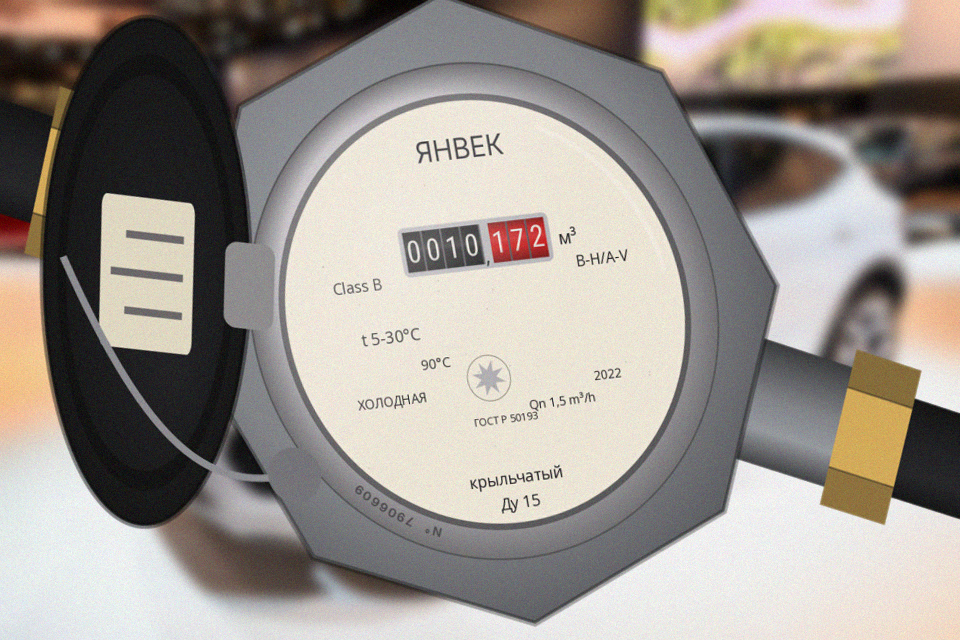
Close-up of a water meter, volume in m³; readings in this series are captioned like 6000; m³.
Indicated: 10.172; m³
